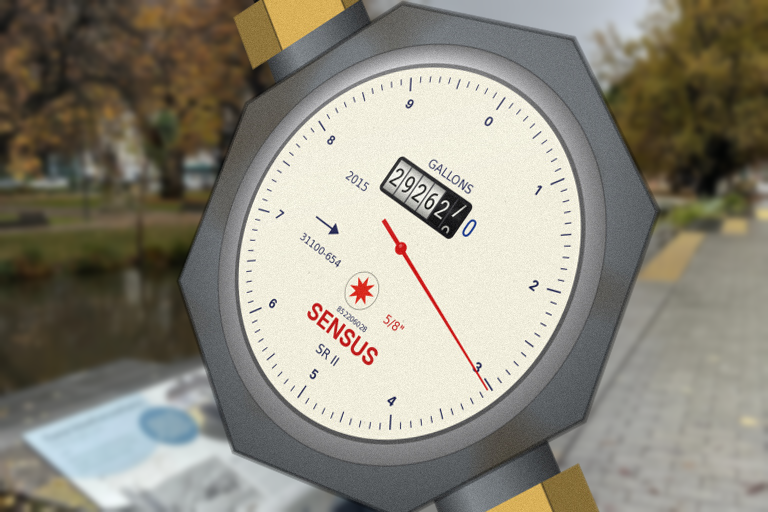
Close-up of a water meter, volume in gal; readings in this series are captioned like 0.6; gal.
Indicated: 2926273.0; gal
